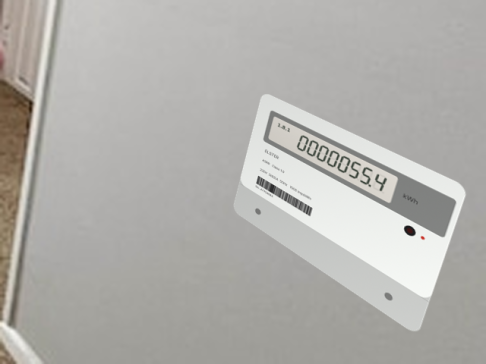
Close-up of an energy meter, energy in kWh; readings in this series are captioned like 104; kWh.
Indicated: 55.4; kWh
